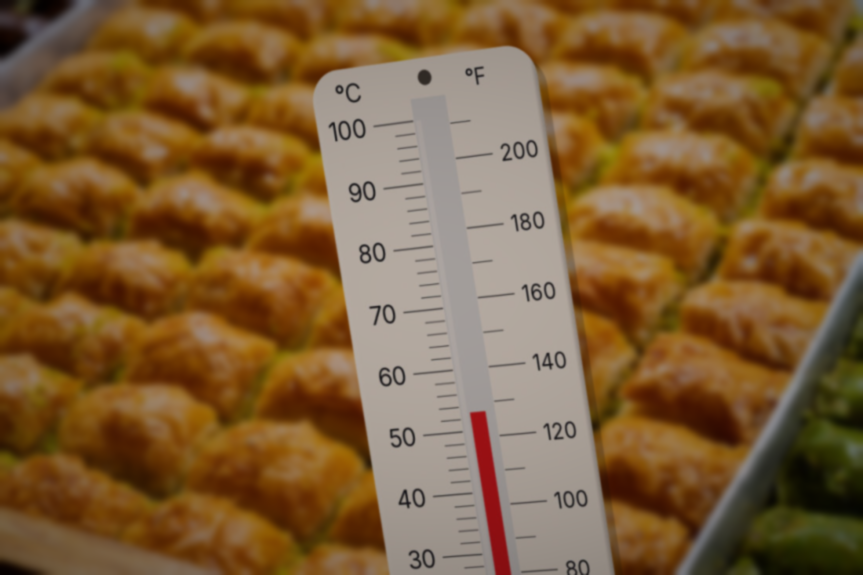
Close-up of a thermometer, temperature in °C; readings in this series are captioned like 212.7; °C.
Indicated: 53; °C
